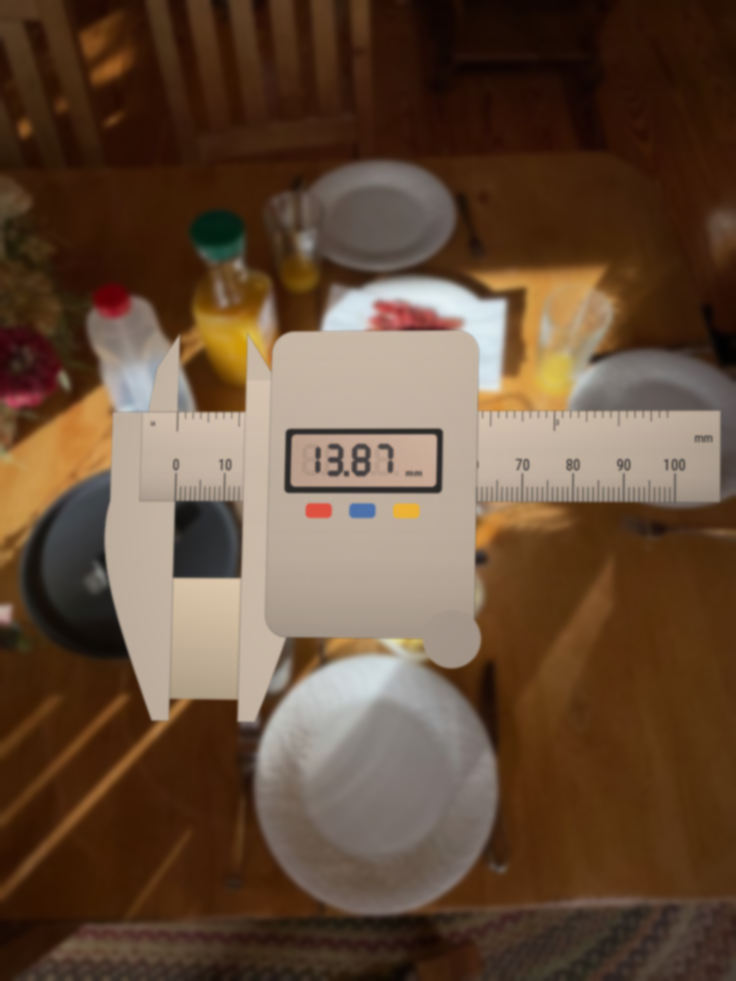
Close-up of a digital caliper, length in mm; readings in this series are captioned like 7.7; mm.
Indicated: 13.87; mm
